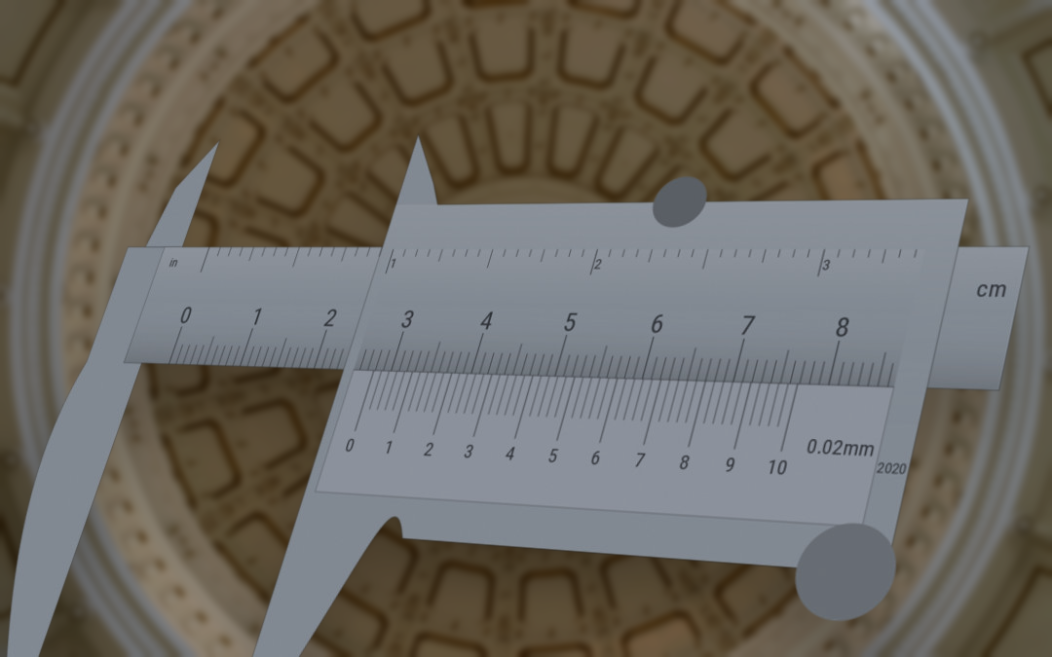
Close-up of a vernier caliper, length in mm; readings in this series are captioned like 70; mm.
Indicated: 27.8; mm
